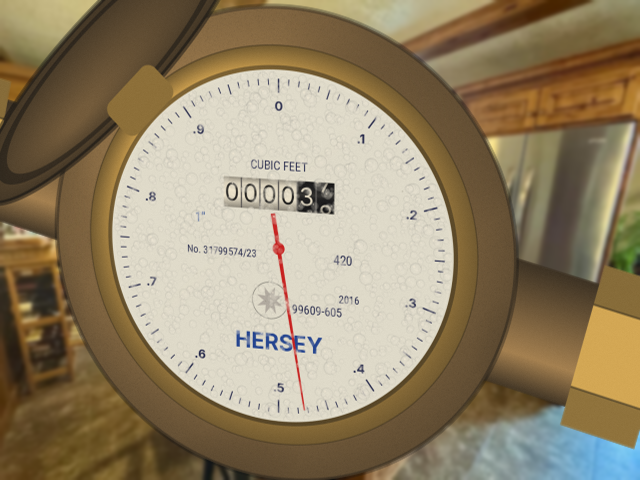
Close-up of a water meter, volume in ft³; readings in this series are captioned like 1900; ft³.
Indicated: 37.47; ft³
